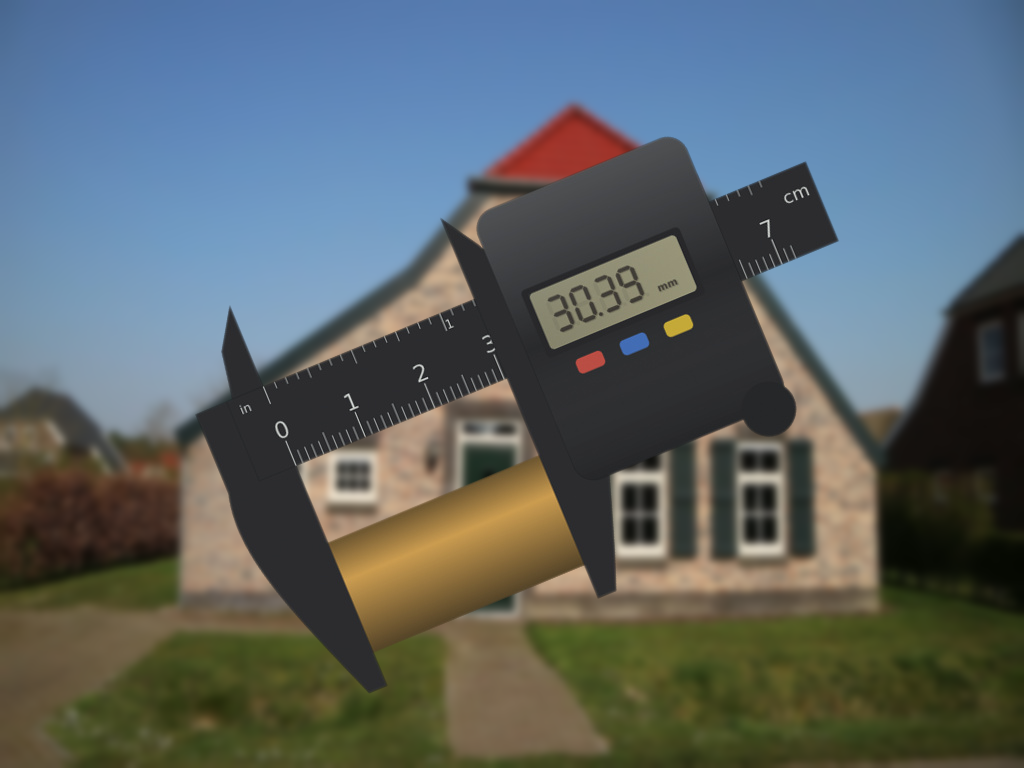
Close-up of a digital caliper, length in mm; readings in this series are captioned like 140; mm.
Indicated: 30.39; mm
